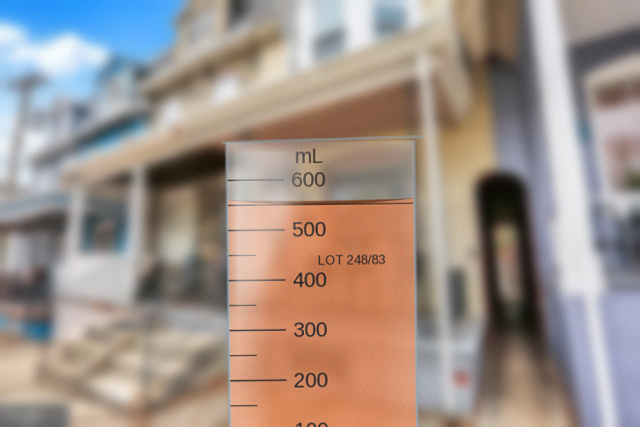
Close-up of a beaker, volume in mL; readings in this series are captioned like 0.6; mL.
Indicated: 550; mL
